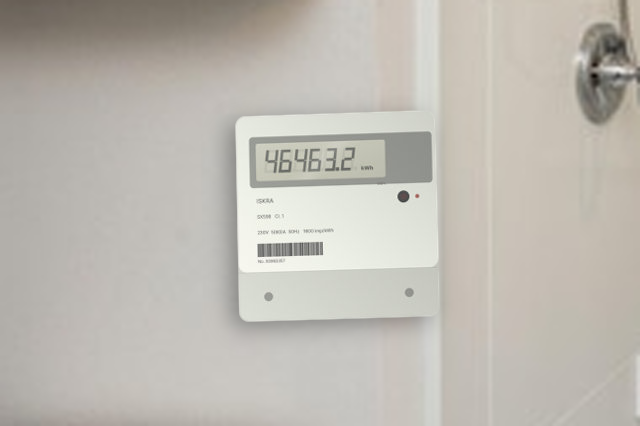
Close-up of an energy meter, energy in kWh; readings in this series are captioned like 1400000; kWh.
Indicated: 46463.2; kWh
